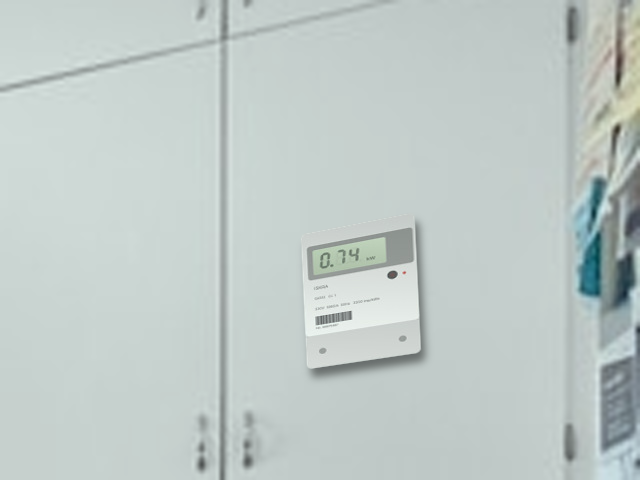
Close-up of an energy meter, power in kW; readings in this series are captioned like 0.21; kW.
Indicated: 0.74; kW
